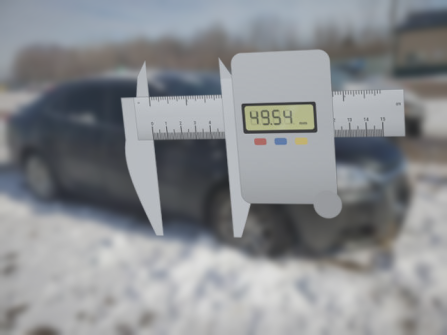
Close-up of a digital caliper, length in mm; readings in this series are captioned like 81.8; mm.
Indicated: 49.54; mm
